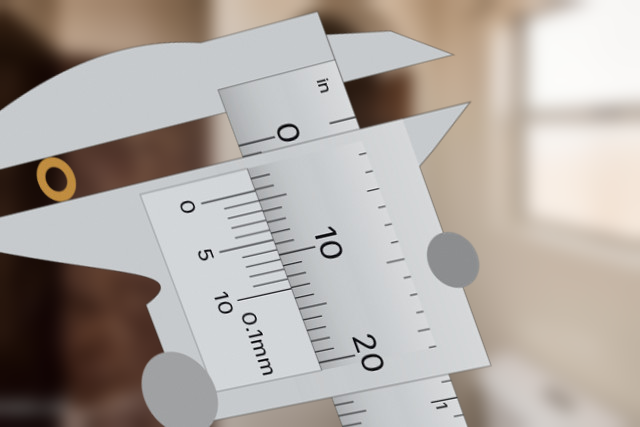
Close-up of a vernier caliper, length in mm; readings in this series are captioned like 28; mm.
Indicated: 4.1; mm
